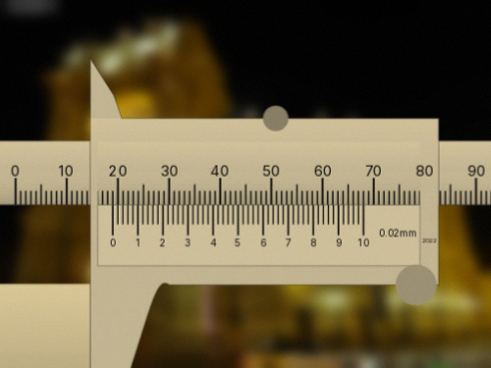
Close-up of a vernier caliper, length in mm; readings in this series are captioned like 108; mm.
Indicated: 19.0; mm
